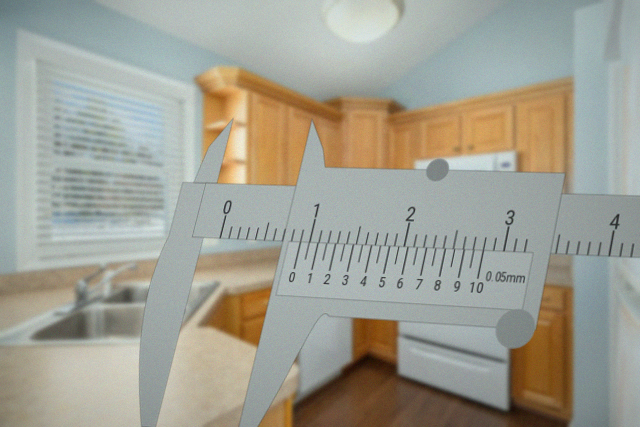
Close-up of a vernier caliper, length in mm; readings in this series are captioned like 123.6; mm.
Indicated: 9.0; mm
